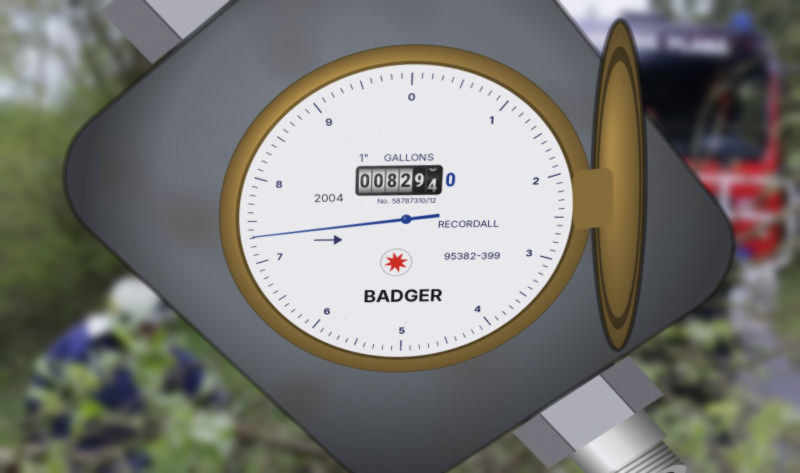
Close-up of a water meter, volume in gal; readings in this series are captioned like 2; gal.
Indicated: 82937.3; gal
